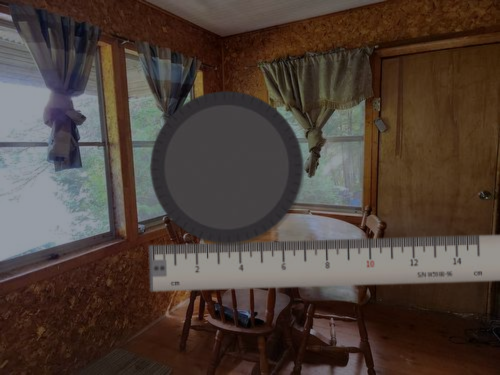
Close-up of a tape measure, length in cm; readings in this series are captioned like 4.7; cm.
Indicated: 7; cm
